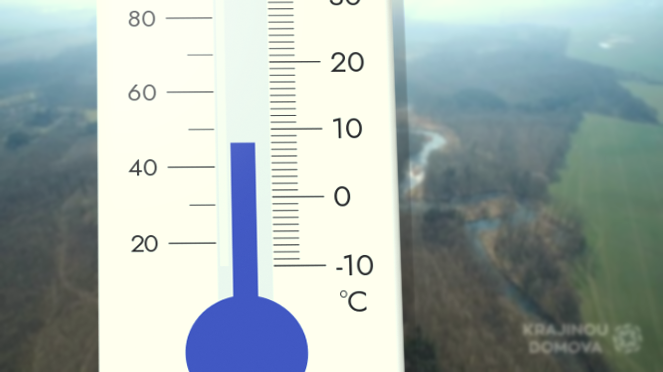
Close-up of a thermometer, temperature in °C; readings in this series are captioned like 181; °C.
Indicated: 8; °C
